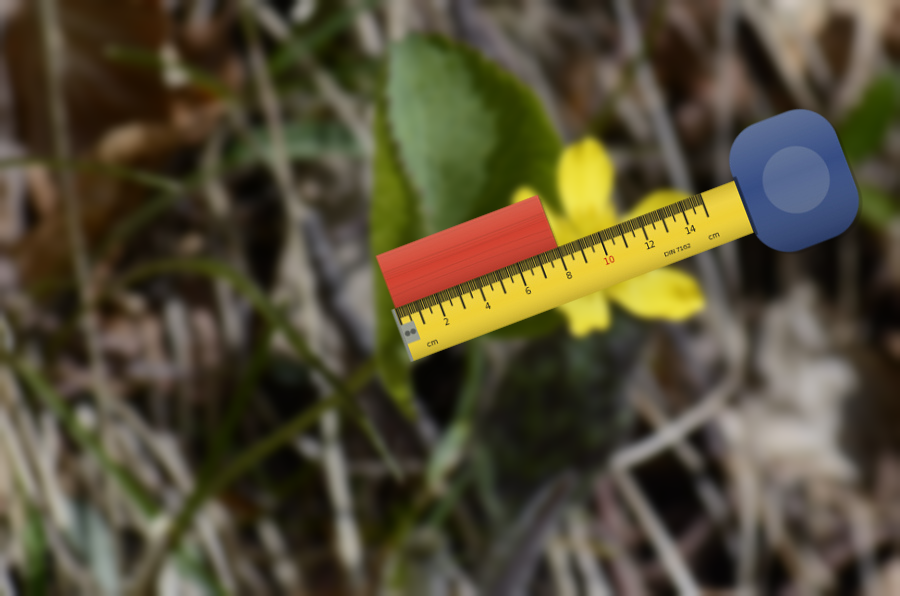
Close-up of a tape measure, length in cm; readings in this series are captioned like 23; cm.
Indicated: 8; cm
